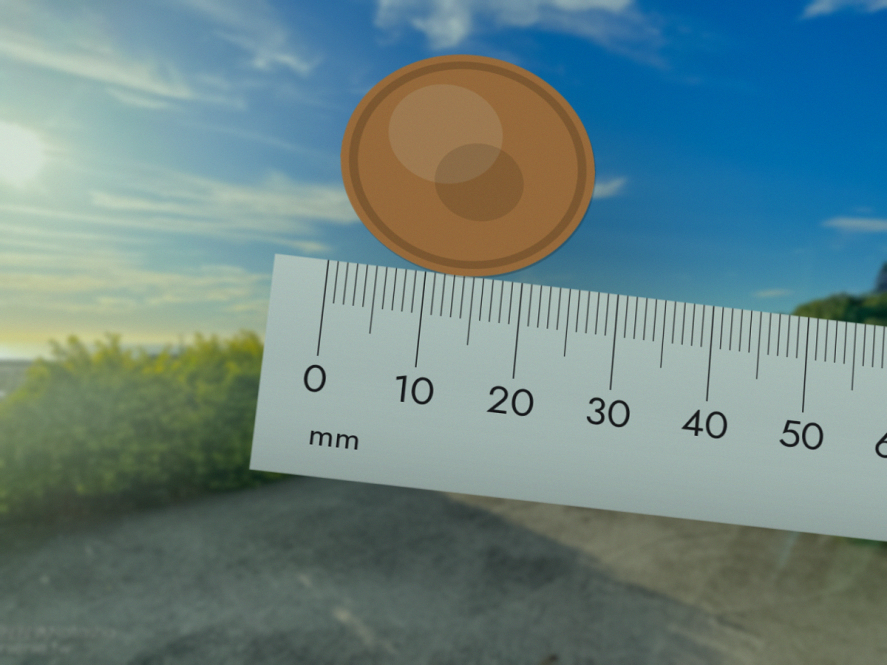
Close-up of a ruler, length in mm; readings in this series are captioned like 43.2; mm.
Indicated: 26.5; mm
